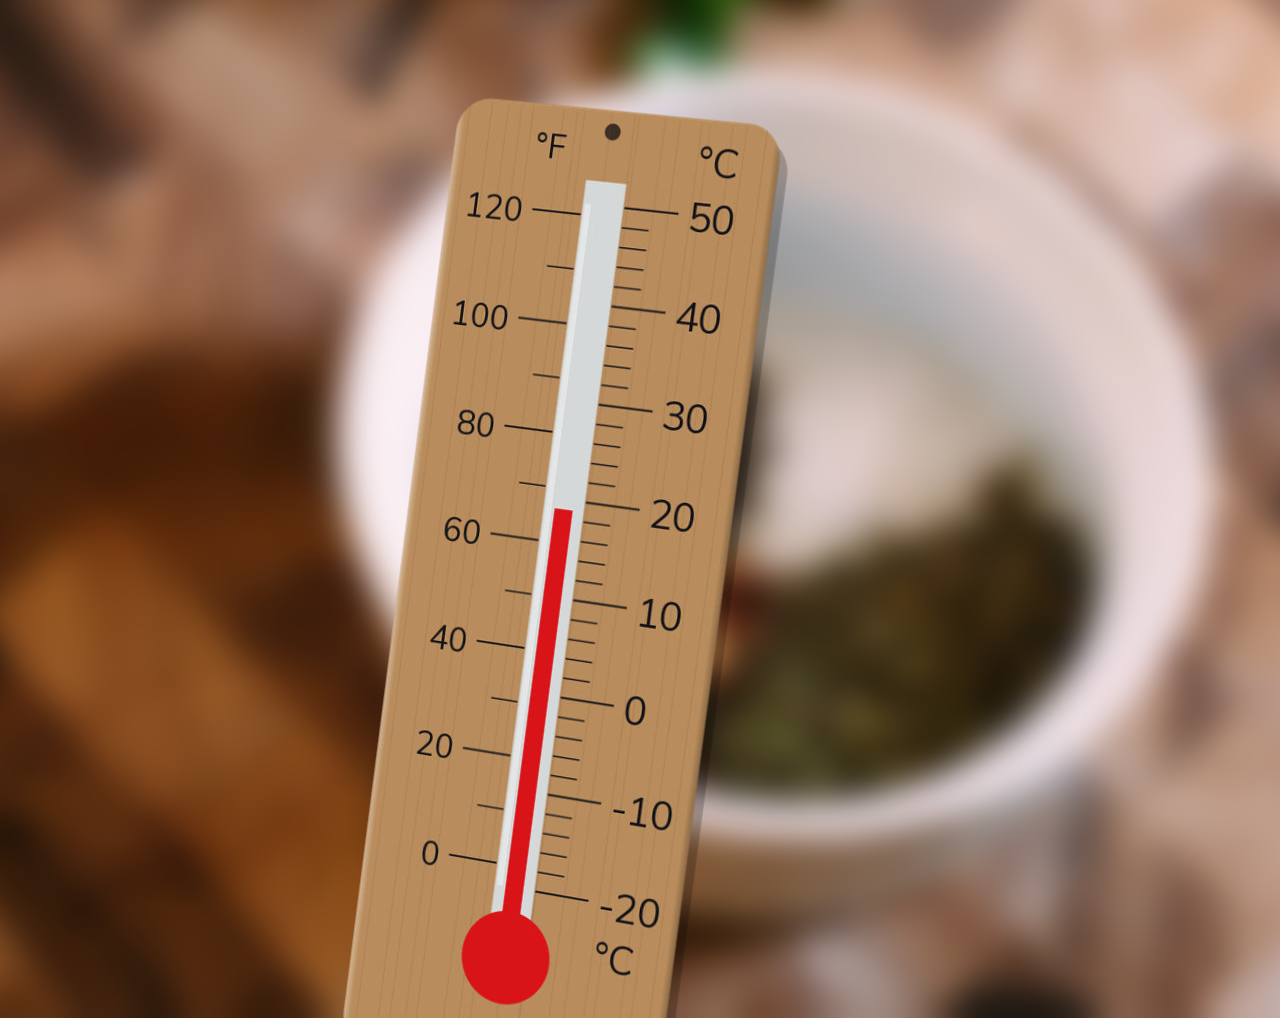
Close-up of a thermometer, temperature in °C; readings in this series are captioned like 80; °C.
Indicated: 19; °C
